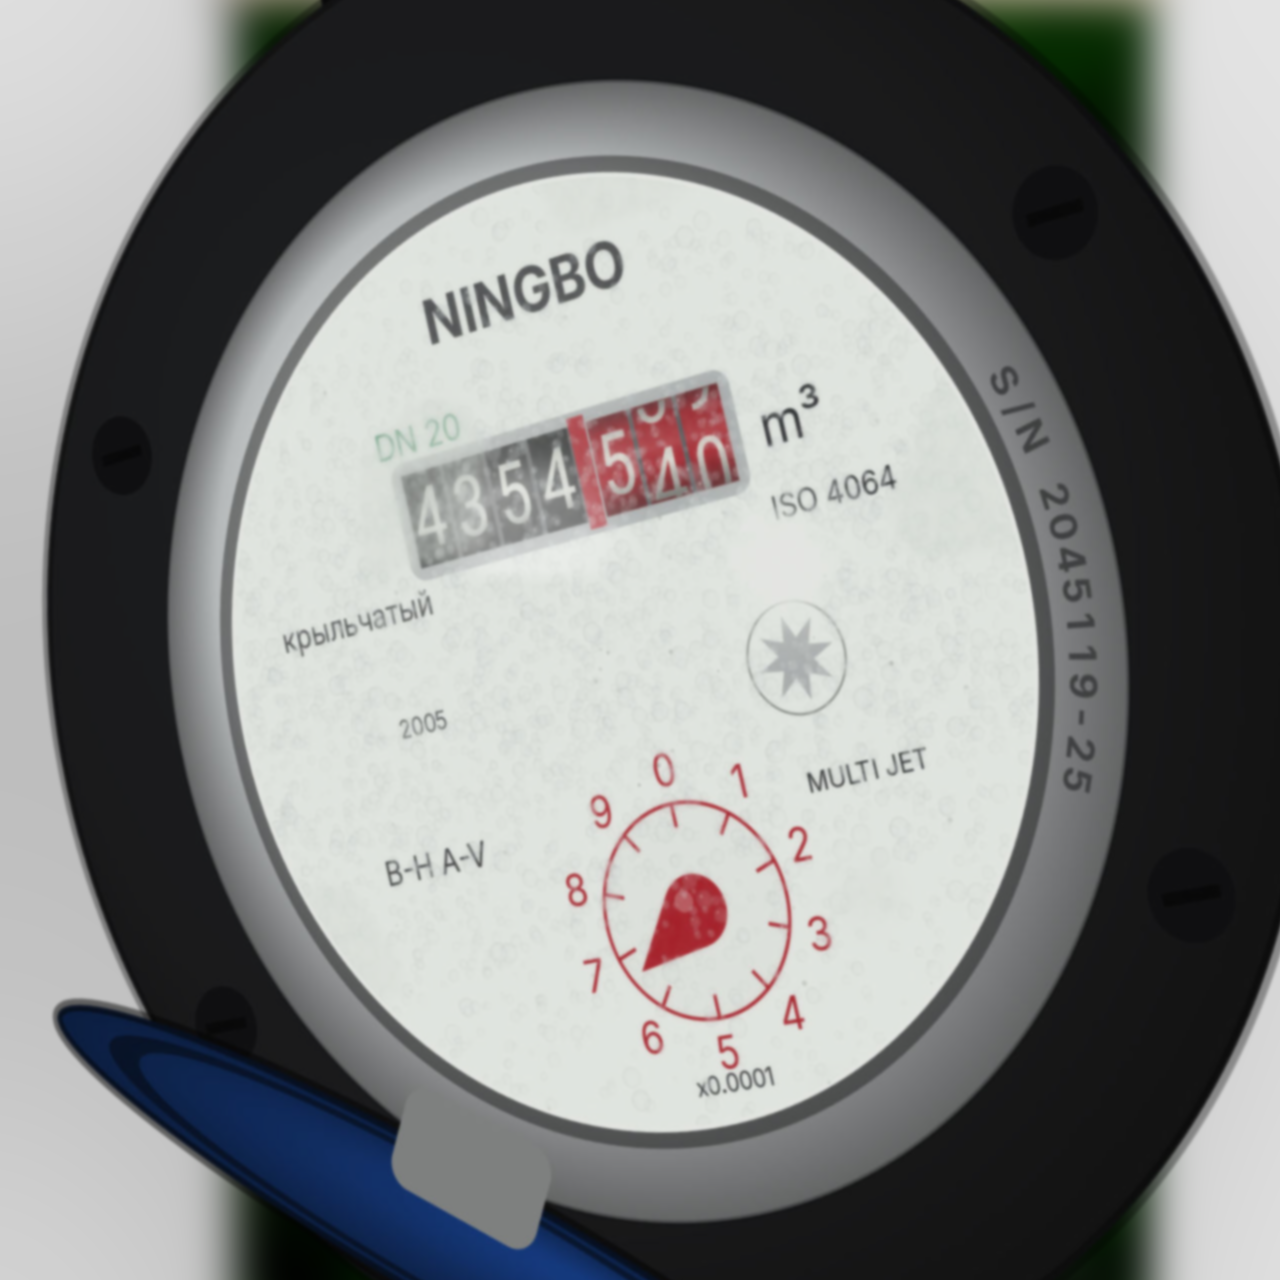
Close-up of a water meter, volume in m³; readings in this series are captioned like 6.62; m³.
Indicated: 4354.5396; m³
